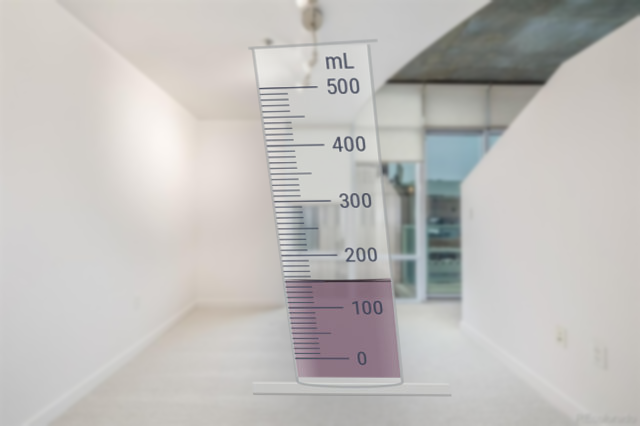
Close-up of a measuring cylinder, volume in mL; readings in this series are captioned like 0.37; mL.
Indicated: 150; mL
